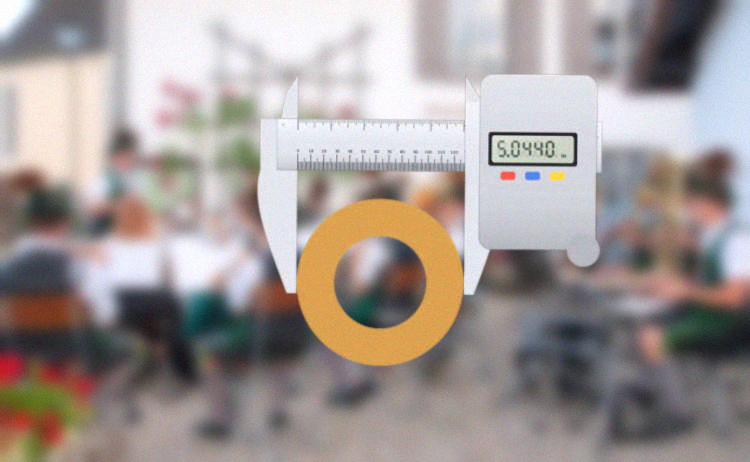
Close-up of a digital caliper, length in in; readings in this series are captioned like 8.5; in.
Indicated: 5.0440; in
